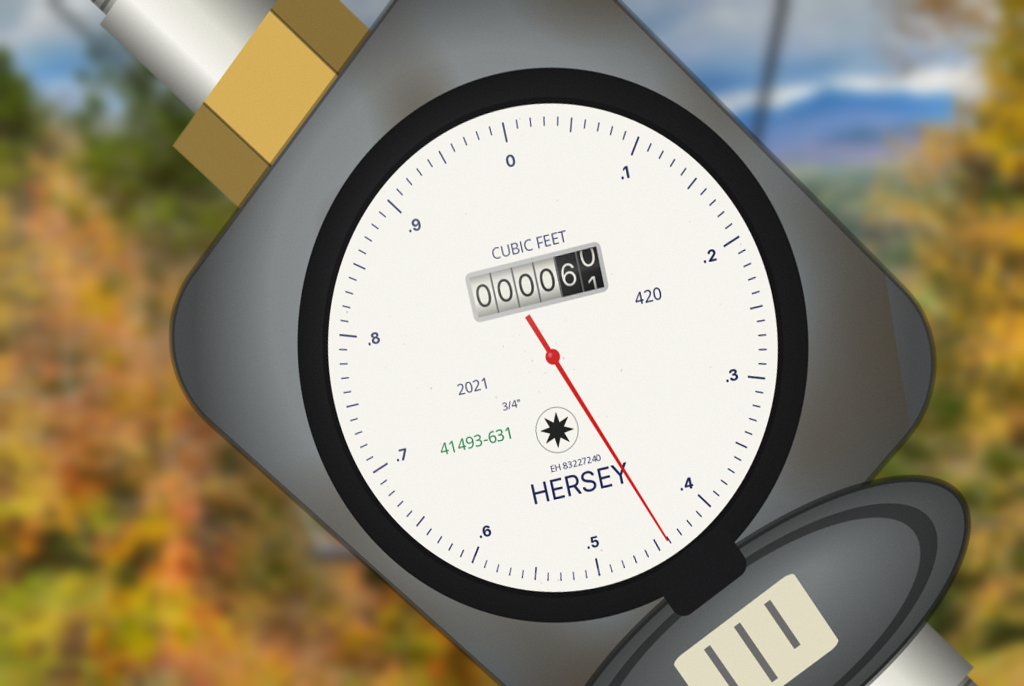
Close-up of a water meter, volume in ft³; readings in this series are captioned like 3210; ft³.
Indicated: 60.44; ft³
